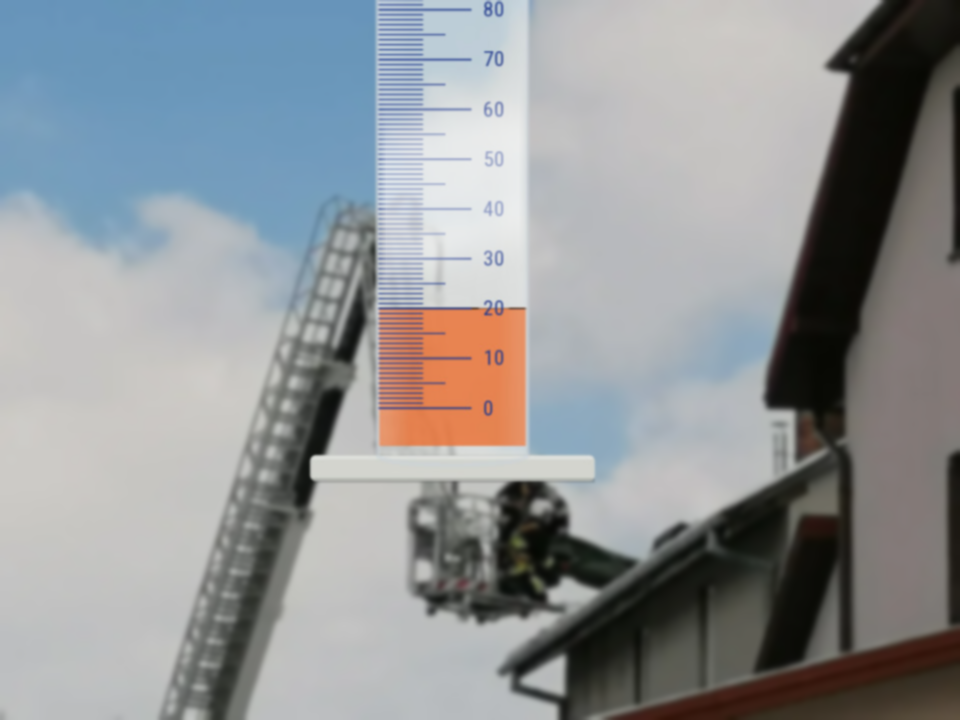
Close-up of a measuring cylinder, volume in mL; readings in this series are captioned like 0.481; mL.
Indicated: 20; mL
